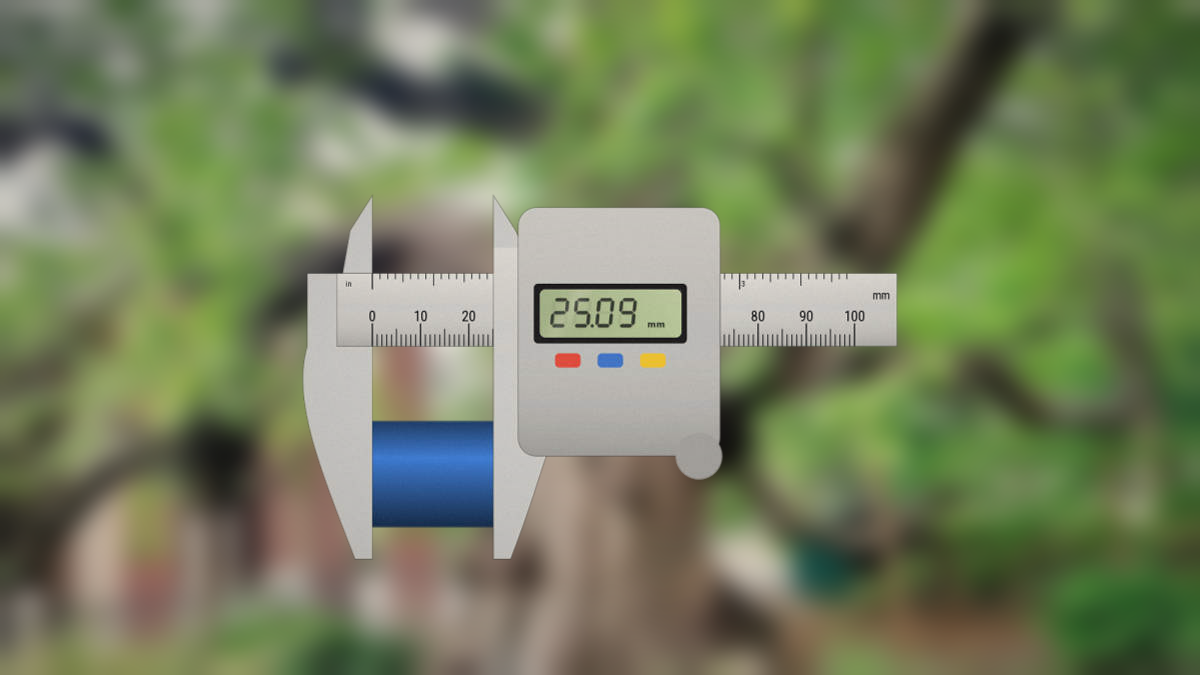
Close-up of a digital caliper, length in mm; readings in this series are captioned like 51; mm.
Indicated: 25.09; mm
